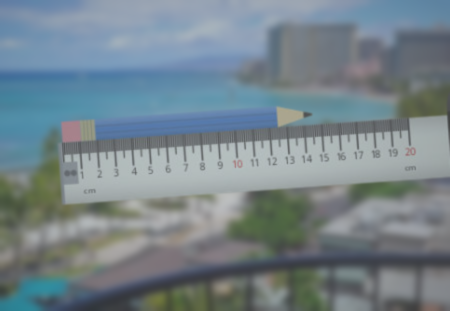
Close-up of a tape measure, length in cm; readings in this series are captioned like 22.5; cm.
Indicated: 14.5; cm
